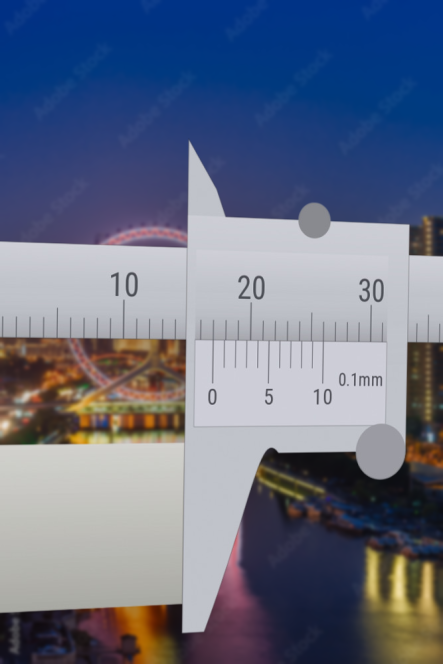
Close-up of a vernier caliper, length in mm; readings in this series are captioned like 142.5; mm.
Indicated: 17.0; mm
